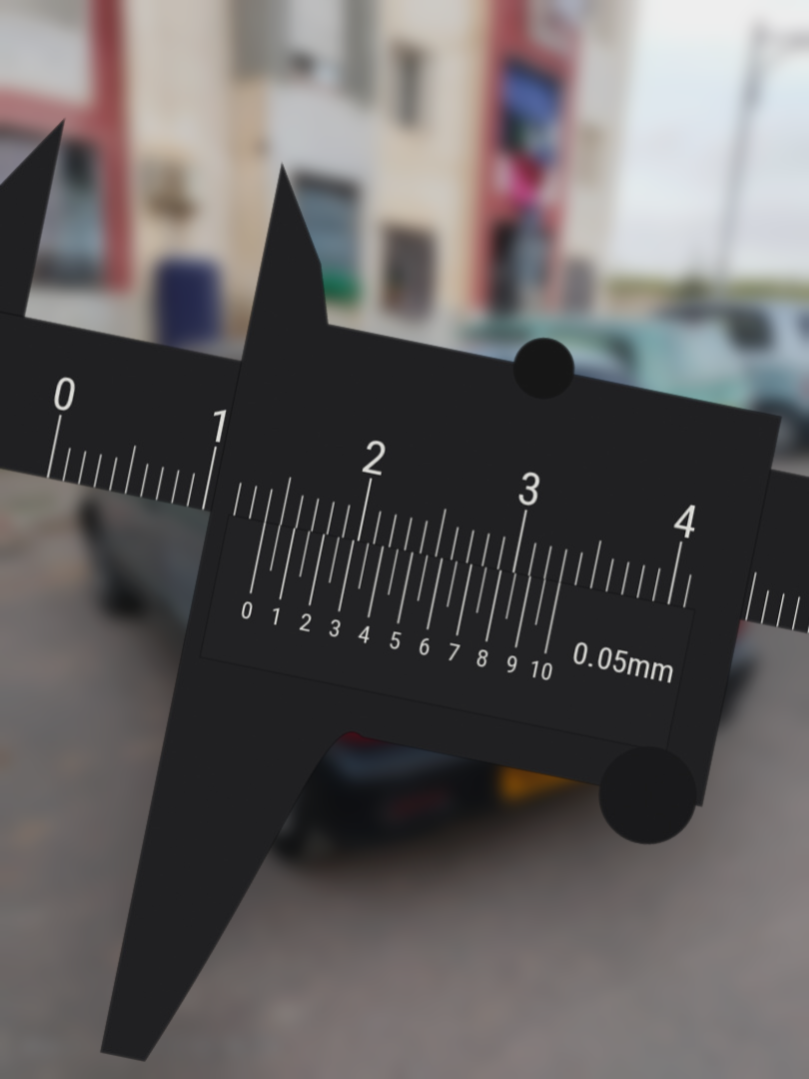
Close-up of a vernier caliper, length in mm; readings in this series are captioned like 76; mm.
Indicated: 14.0; mm
